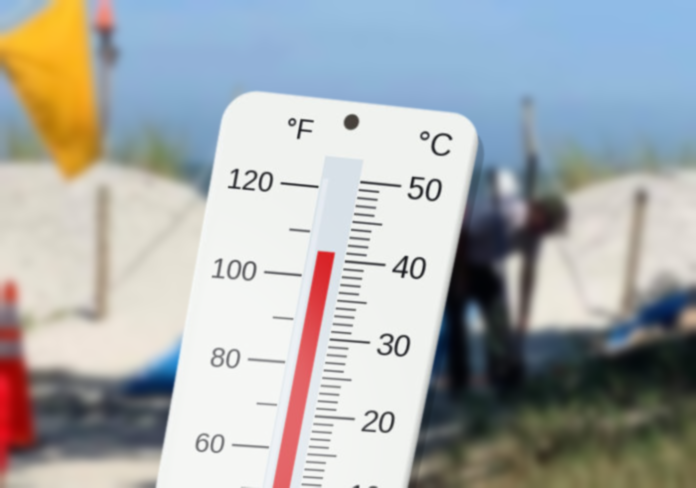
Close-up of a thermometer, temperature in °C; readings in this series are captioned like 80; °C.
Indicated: 41; °C
